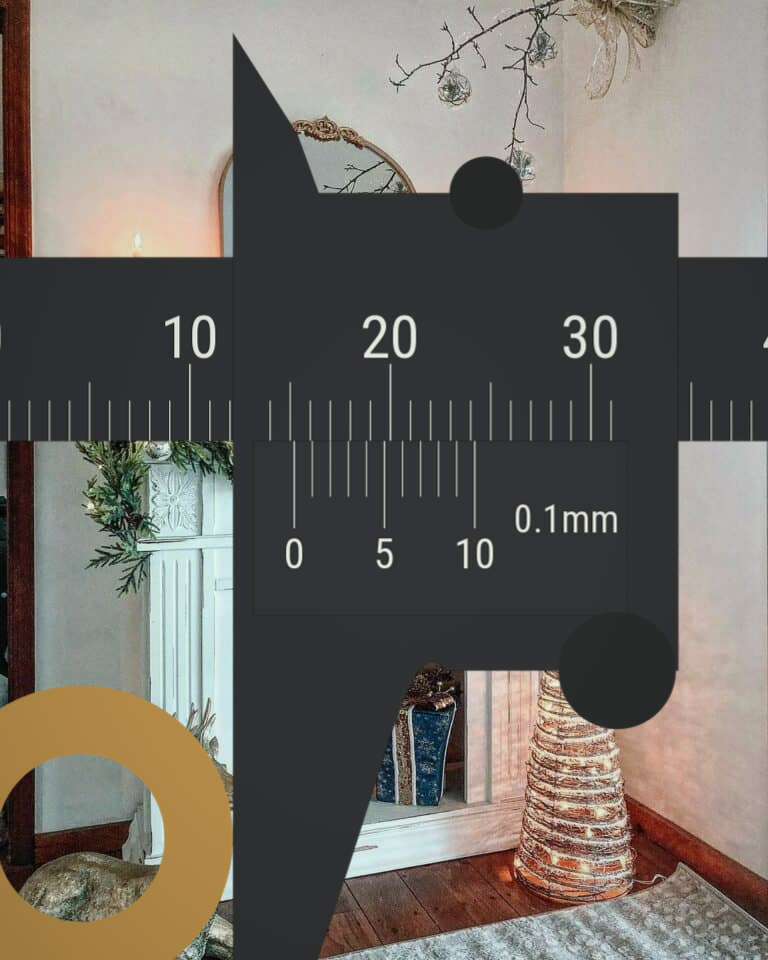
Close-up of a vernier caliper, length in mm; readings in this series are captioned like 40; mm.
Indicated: 15.2; mm
